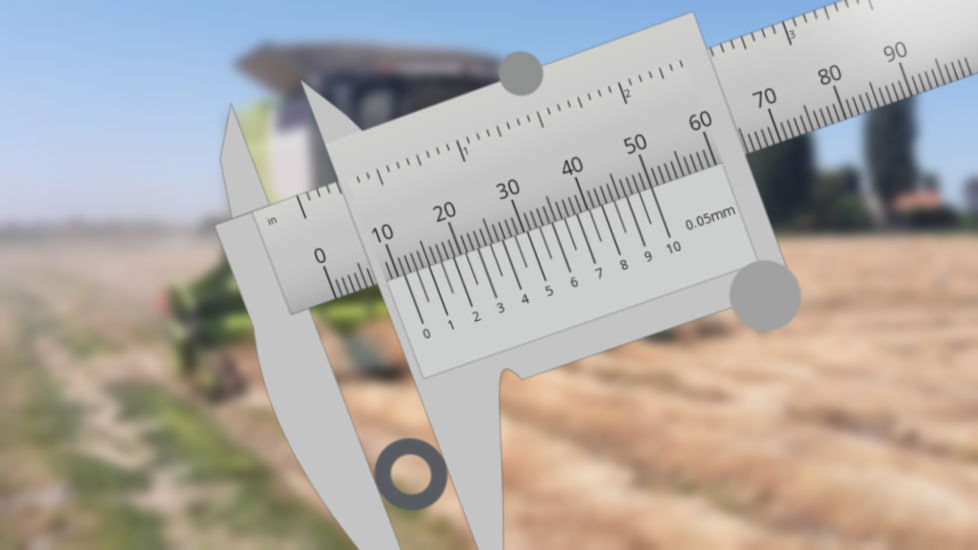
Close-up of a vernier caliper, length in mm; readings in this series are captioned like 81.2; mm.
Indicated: 11.0; mm
